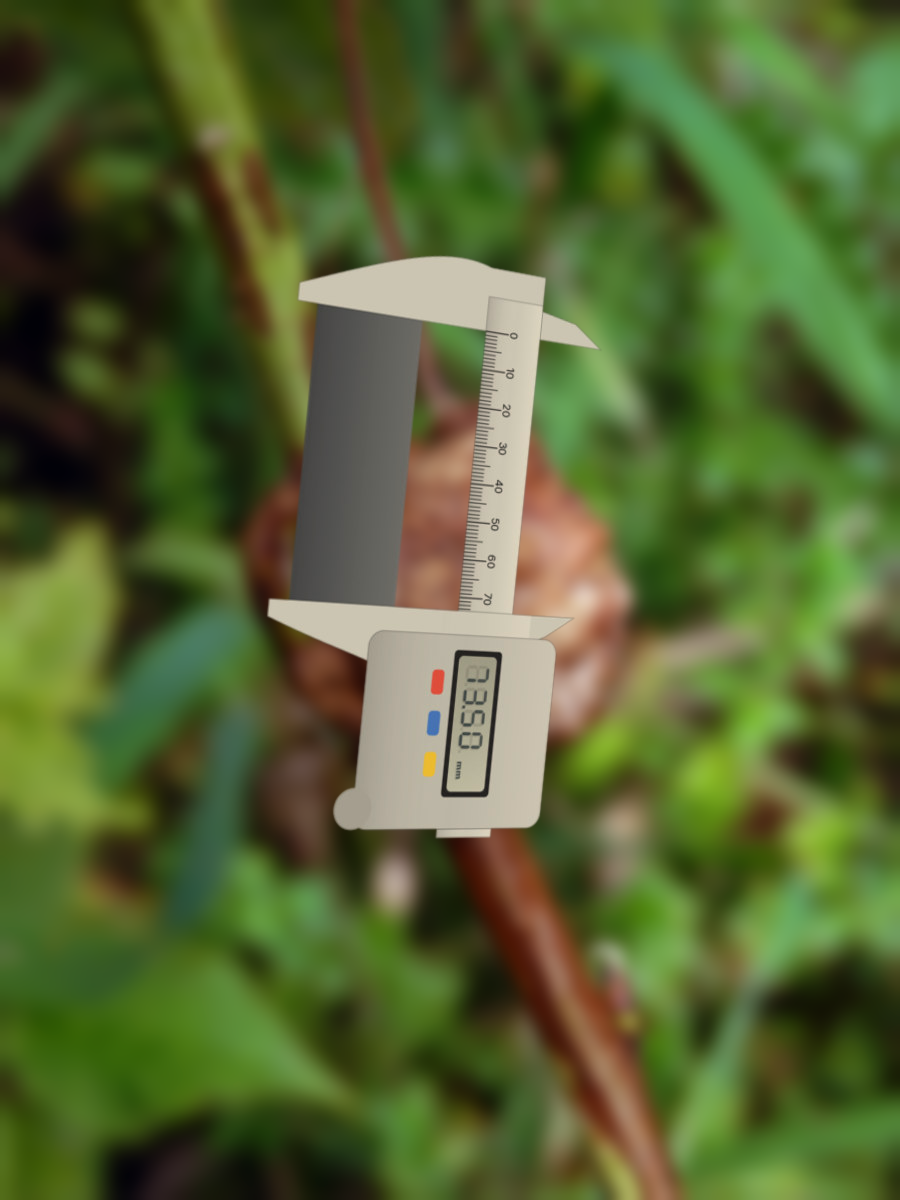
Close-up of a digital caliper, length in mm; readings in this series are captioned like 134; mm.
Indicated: 73.50; mm
